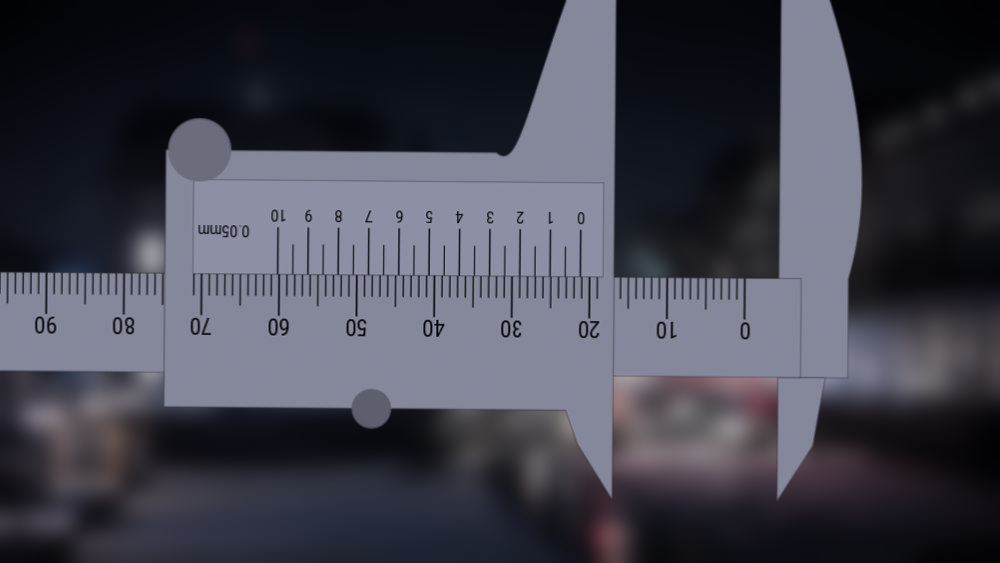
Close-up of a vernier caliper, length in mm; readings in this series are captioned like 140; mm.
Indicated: 21.2; mm
